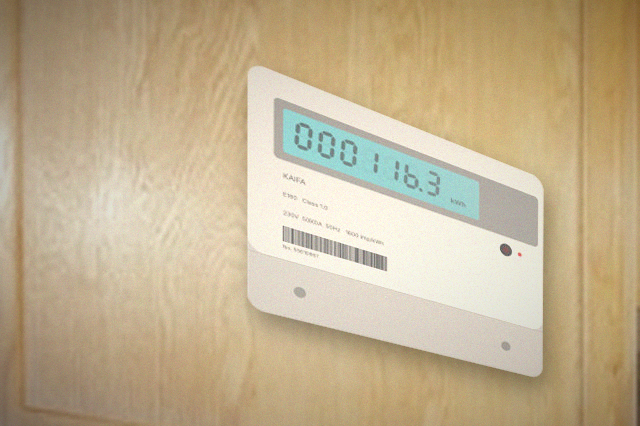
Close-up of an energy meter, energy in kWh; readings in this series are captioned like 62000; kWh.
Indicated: 116.3; kWh
